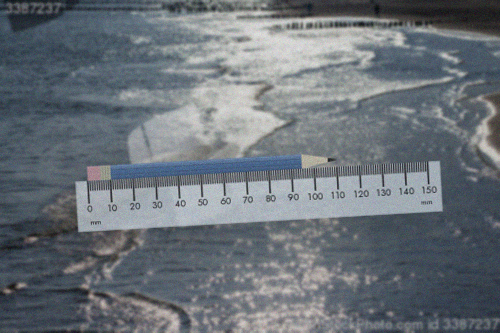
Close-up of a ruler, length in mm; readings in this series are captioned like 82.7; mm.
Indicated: 110; mm
